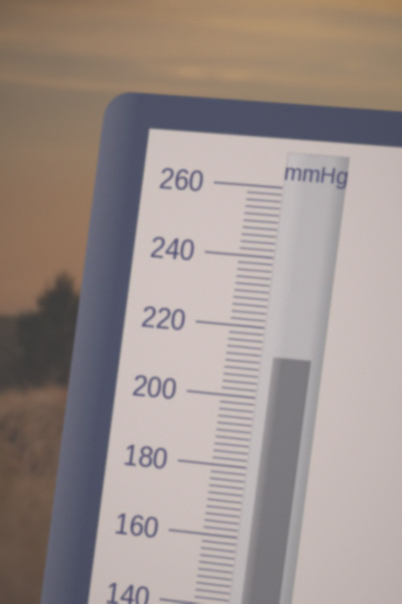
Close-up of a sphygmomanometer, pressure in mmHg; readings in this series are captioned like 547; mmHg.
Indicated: 212; mmHg
